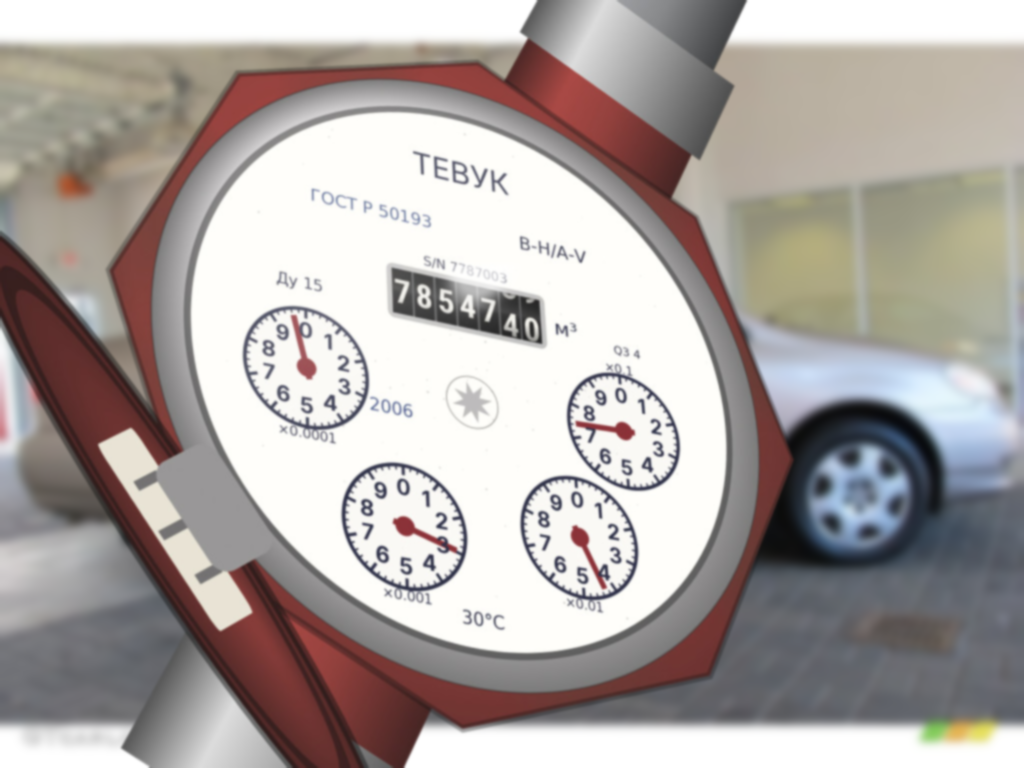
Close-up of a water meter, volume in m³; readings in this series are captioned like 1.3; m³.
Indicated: 7854739.7429; m³
